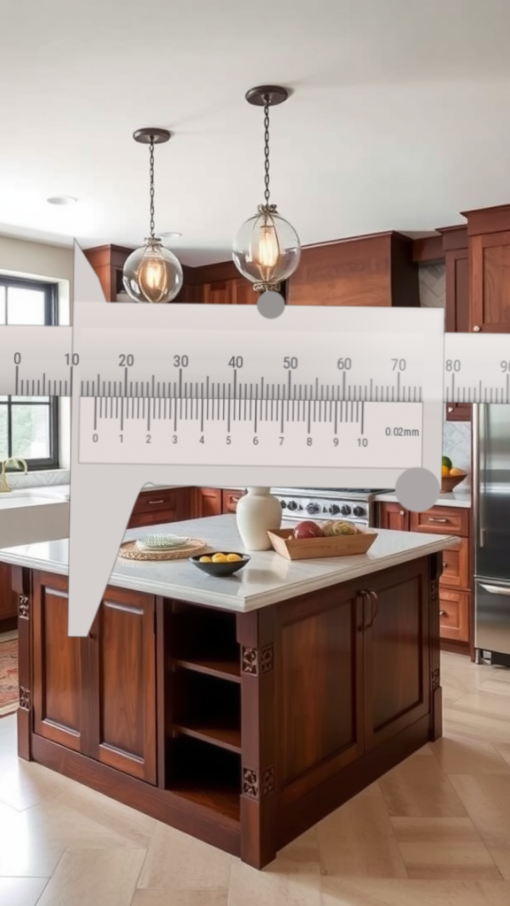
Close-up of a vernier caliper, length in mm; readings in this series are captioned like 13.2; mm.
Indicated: 14.5; mm
